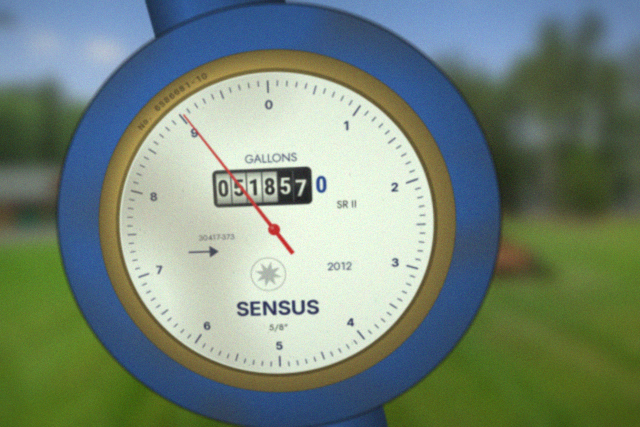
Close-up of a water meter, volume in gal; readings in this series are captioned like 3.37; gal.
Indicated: 518569.0; gal
